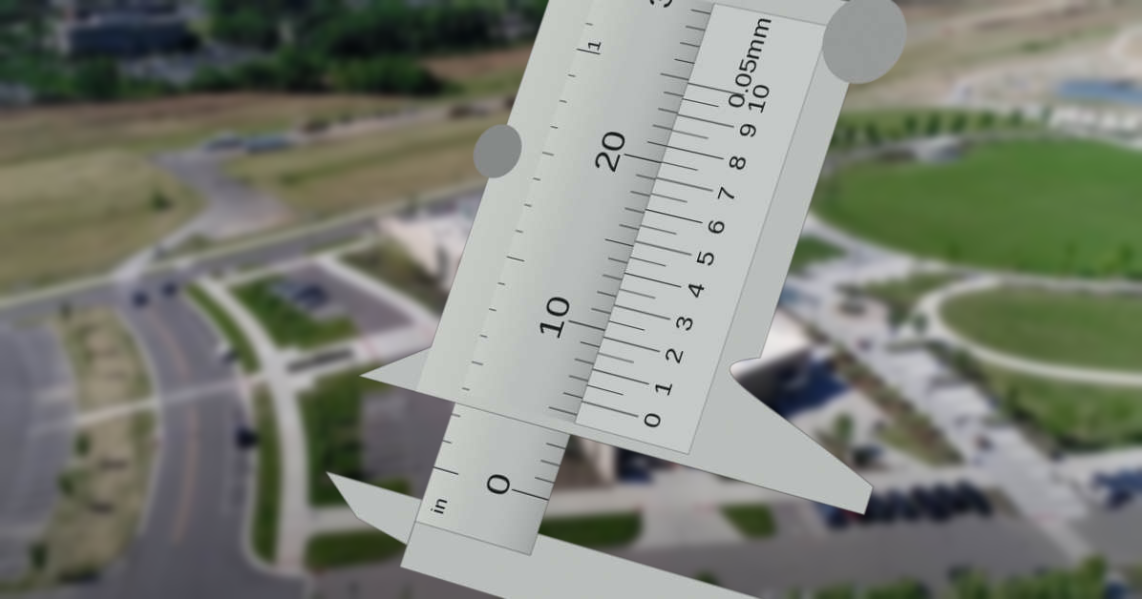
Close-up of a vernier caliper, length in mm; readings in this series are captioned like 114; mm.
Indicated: 5.8; mm
